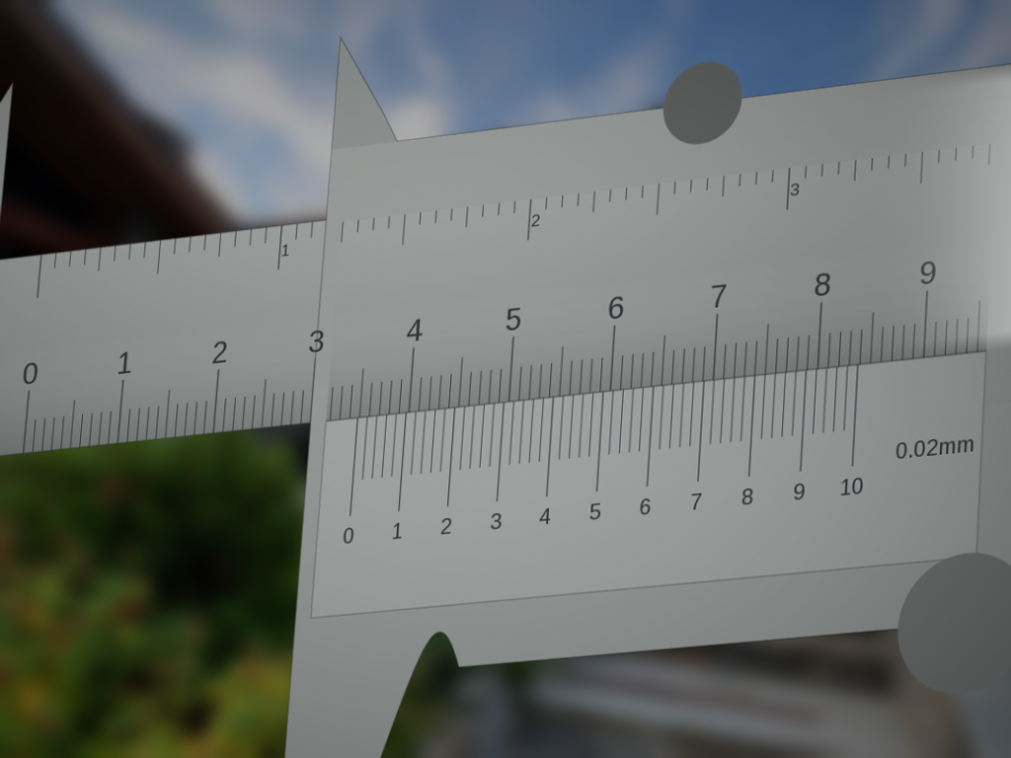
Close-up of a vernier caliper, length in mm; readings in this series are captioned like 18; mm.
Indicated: 34.8; mm
